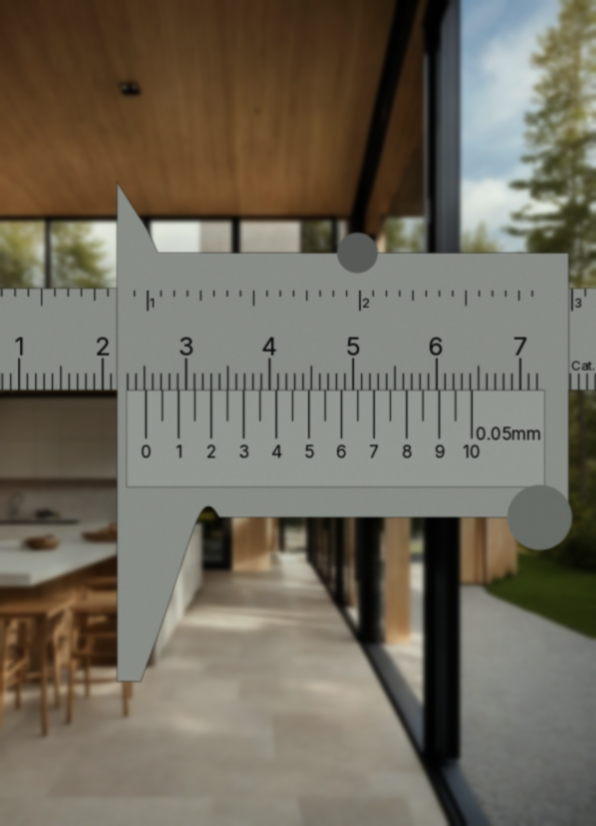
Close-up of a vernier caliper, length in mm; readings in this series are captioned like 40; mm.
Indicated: 25.2; mm
